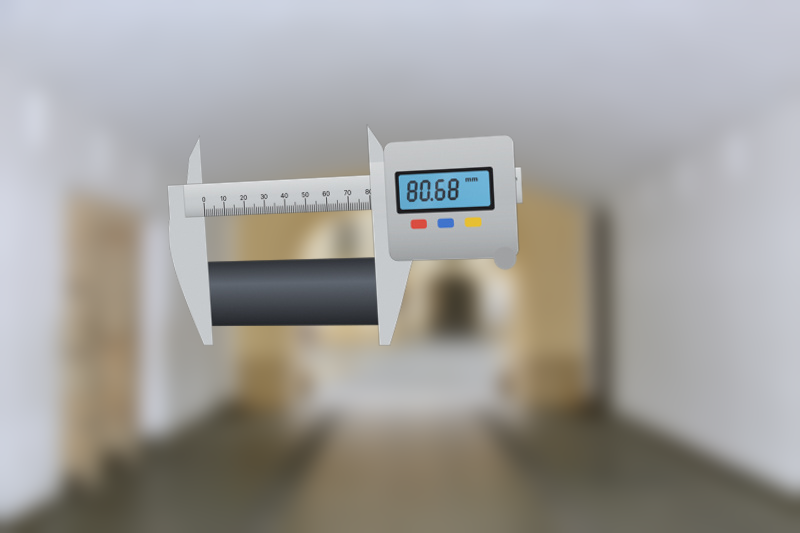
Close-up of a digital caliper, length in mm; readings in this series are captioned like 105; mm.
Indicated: 80.68; mm
